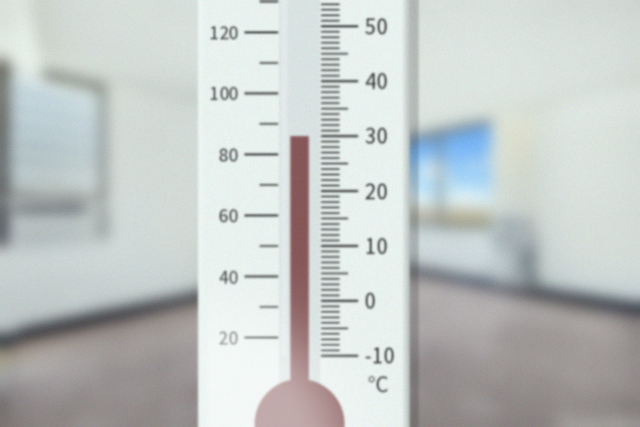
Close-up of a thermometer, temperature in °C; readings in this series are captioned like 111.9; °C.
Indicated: 30; °C
